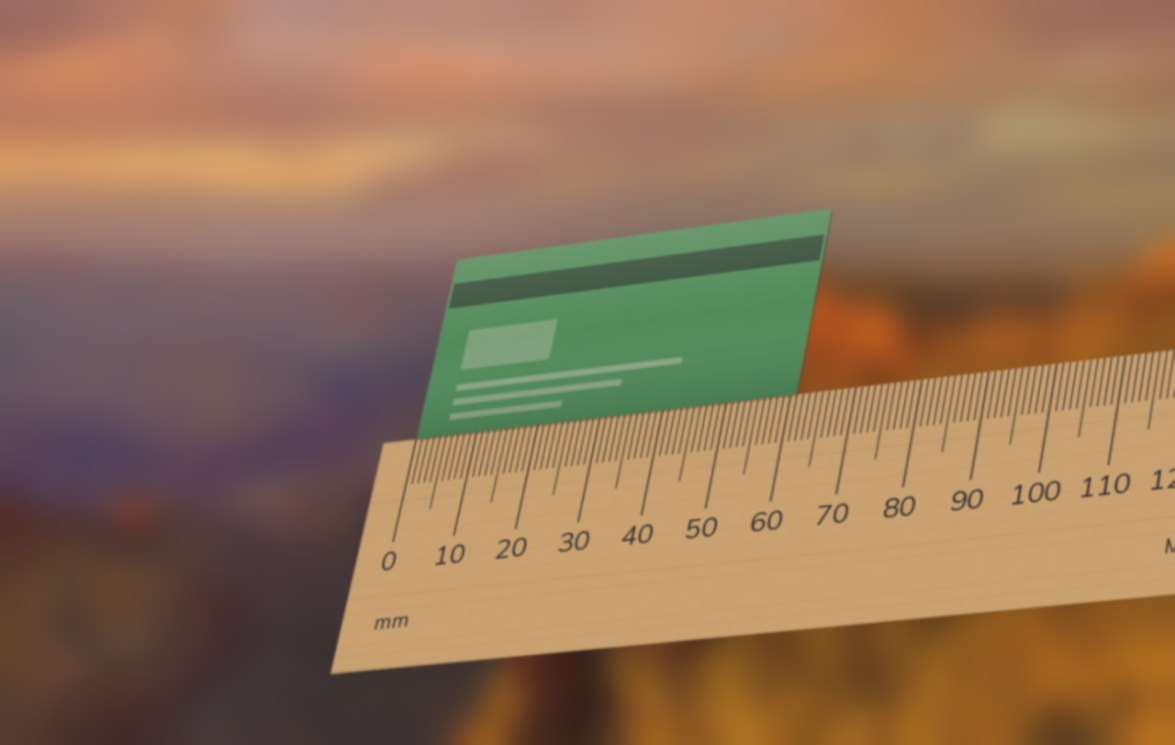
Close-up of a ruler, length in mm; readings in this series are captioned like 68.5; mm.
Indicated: 61; mm
